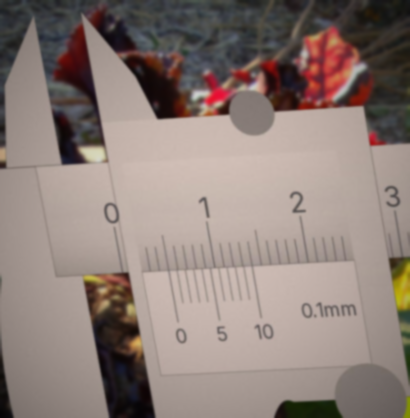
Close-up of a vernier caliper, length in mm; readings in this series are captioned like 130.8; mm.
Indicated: 5.0; mm
